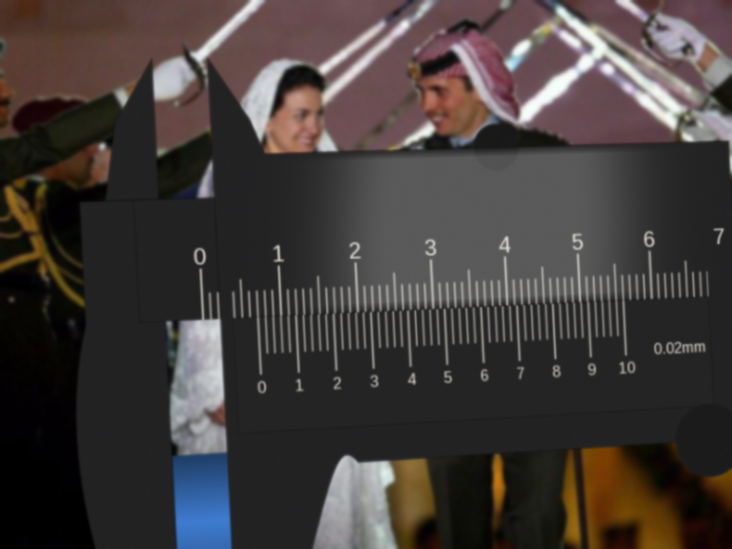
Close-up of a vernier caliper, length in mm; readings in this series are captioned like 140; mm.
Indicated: 7.0; mm
